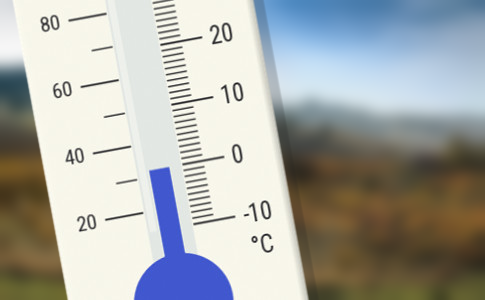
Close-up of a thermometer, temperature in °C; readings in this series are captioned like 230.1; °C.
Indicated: 0; °C
